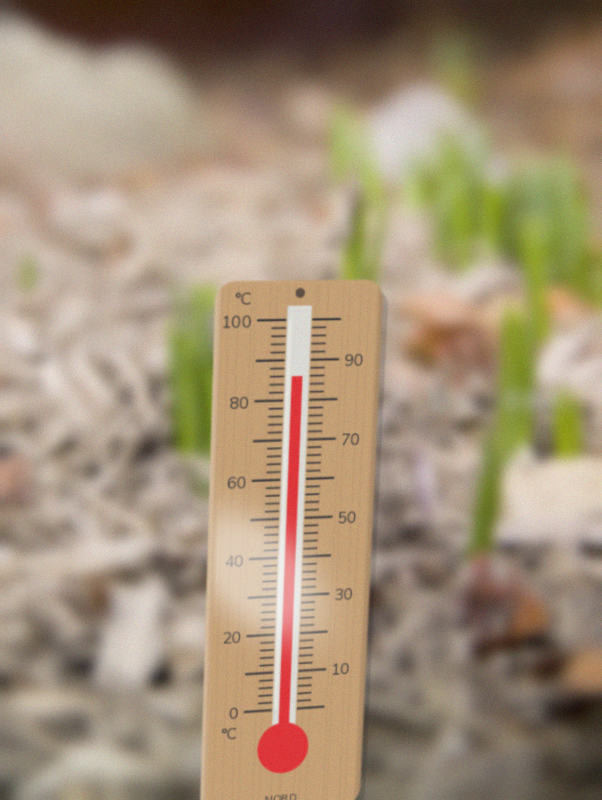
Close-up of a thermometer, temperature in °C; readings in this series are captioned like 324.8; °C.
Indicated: 86; °C
